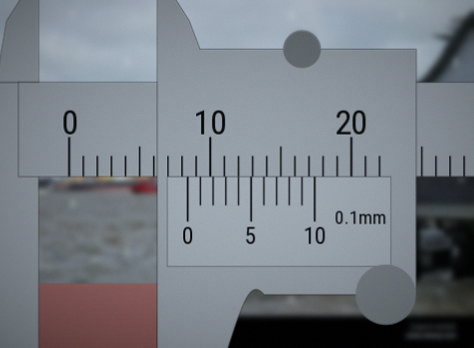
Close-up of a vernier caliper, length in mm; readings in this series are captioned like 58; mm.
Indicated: 8.4; mm
